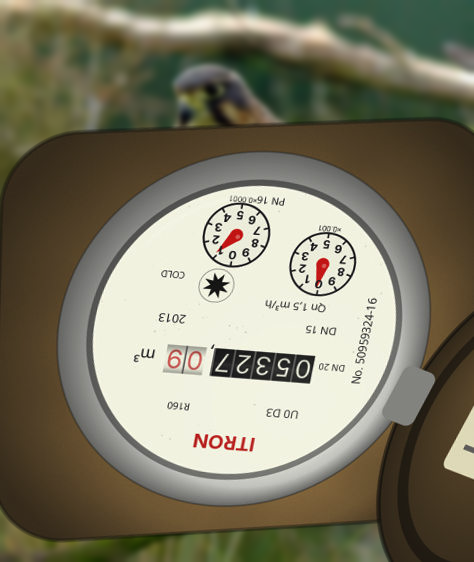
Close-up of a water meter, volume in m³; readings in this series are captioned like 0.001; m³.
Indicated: 5327.0901; m³
